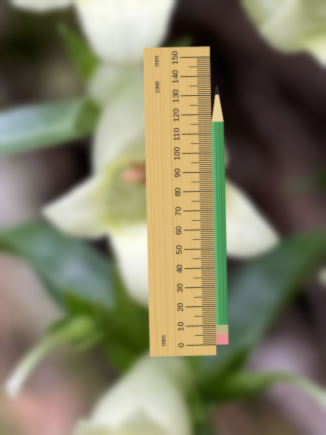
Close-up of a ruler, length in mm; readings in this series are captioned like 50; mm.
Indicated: 135; mm
